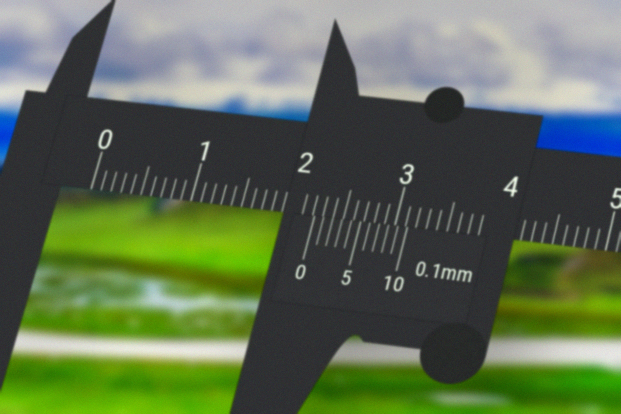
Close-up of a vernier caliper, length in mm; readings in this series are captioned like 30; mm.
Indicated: 22.2; mm
